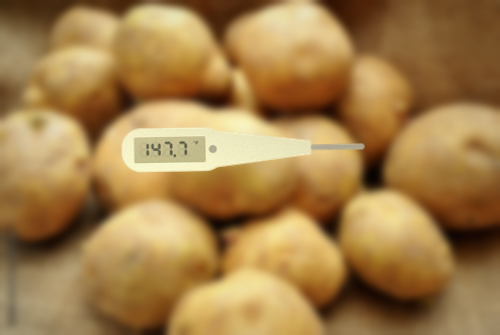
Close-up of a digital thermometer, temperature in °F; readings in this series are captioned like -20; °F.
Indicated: 147.7; °F
